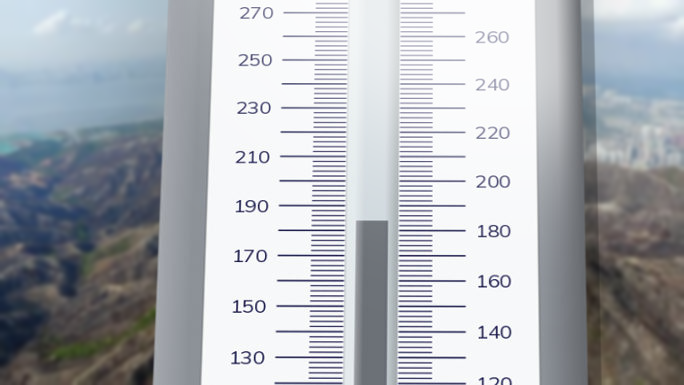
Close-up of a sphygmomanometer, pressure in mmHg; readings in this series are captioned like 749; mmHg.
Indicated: 184; mmHg
